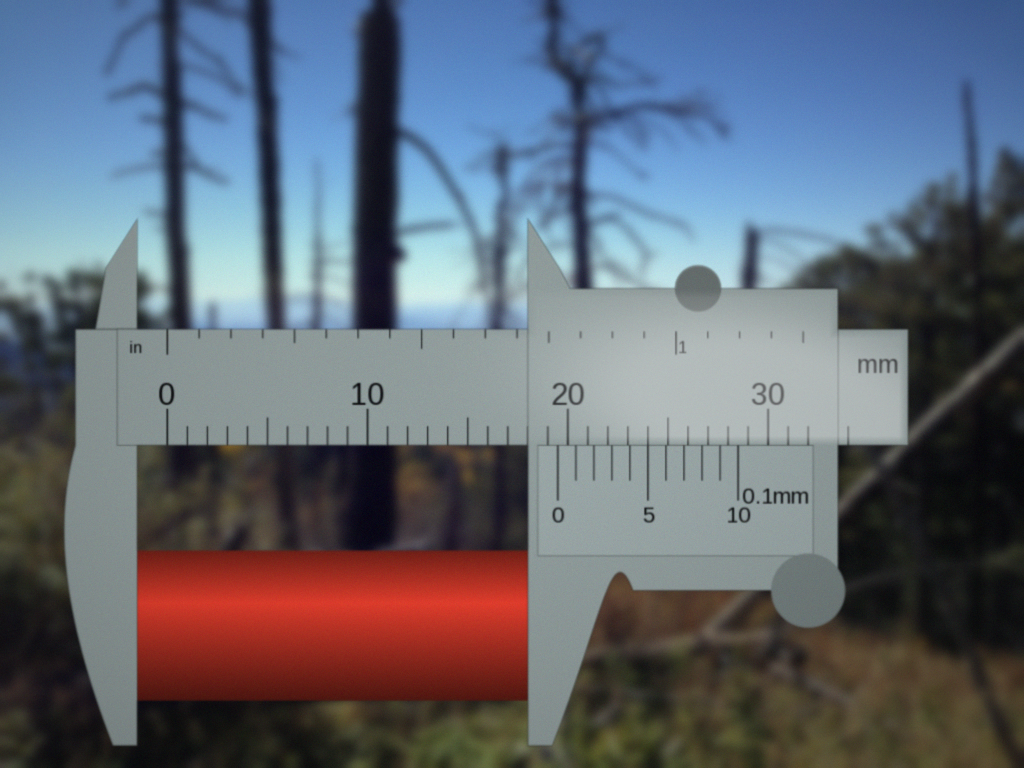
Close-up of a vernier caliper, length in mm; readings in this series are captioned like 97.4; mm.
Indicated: 19.5; mm
